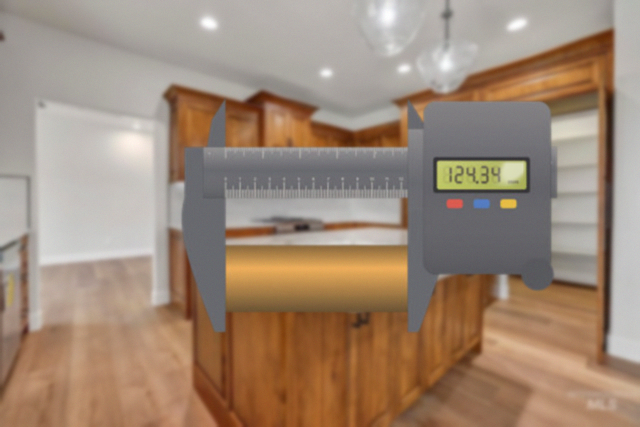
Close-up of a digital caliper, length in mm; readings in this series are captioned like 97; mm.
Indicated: 124.34; mm
